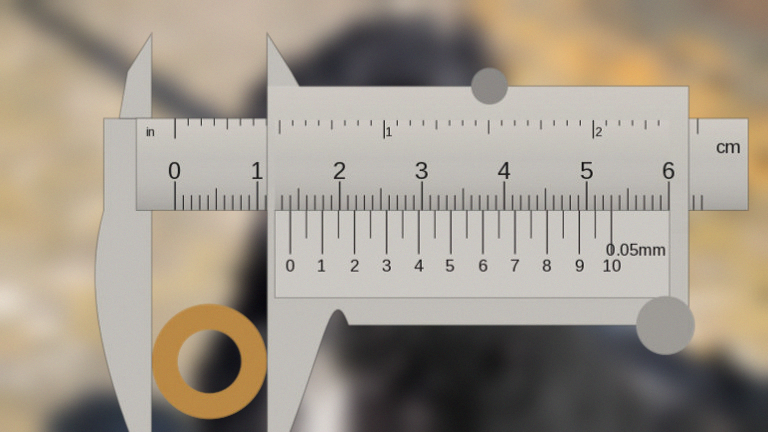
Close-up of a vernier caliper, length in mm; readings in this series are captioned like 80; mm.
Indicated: 14.0; mm
